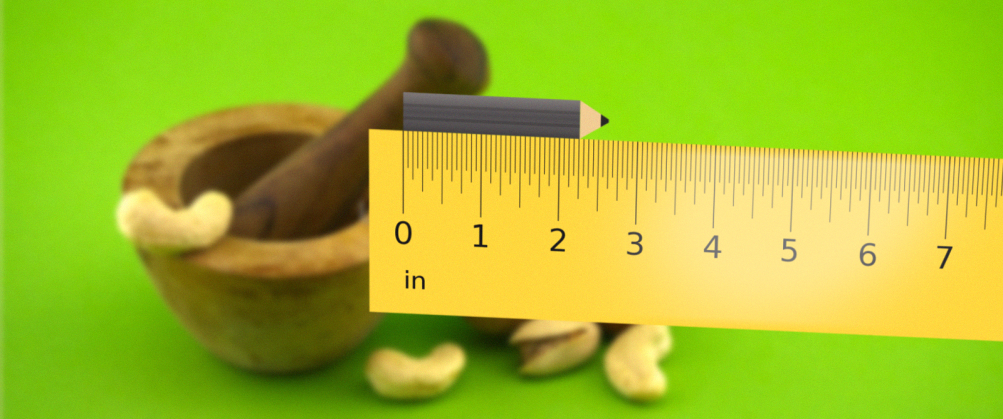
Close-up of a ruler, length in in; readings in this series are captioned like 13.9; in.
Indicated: 2.625; in
